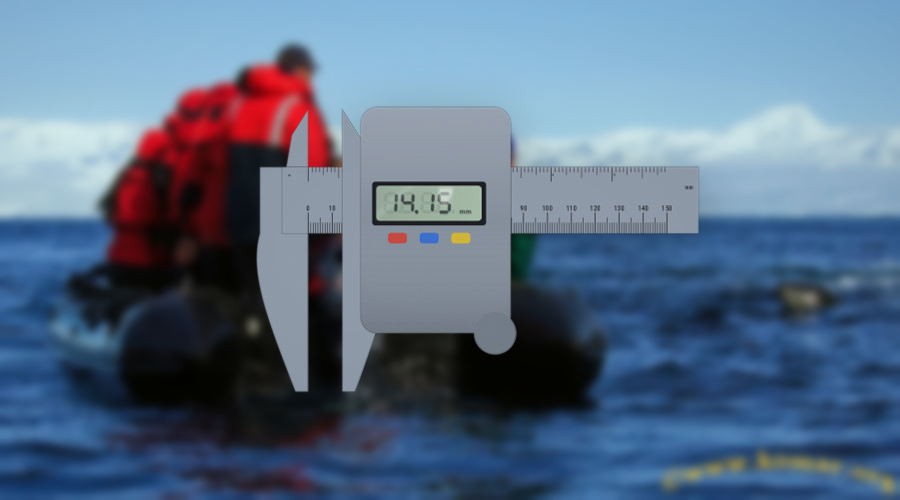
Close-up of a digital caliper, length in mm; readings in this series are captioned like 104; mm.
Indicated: 14.15; mm
